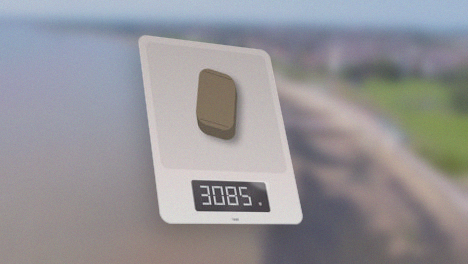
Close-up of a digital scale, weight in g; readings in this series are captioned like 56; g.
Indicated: 3085; g
